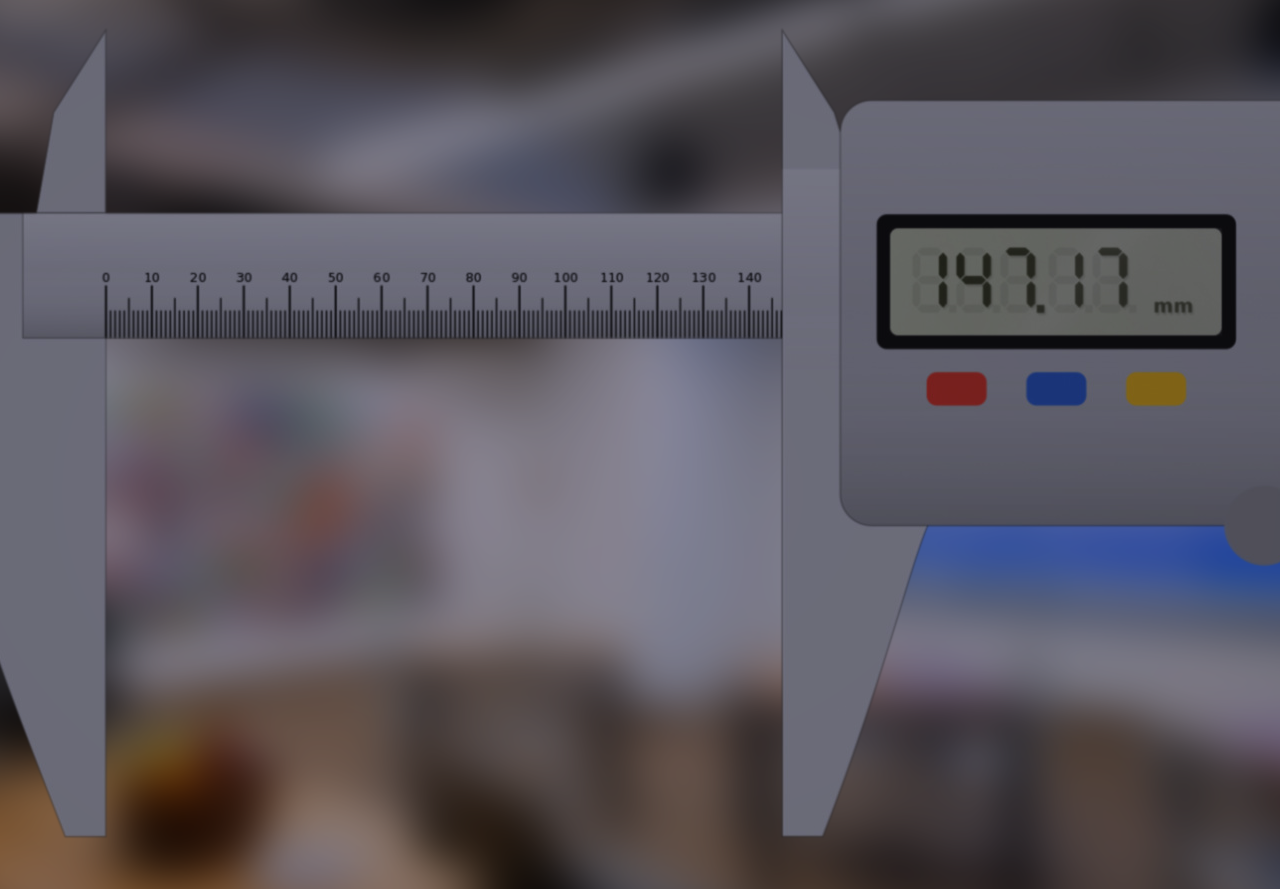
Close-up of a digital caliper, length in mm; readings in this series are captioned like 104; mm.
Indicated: 147.17; mm
